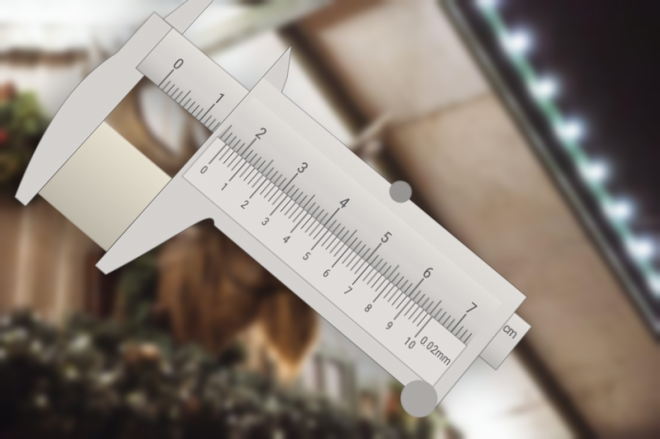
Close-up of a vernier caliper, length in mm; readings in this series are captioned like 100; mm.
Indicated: 16.6; mm
